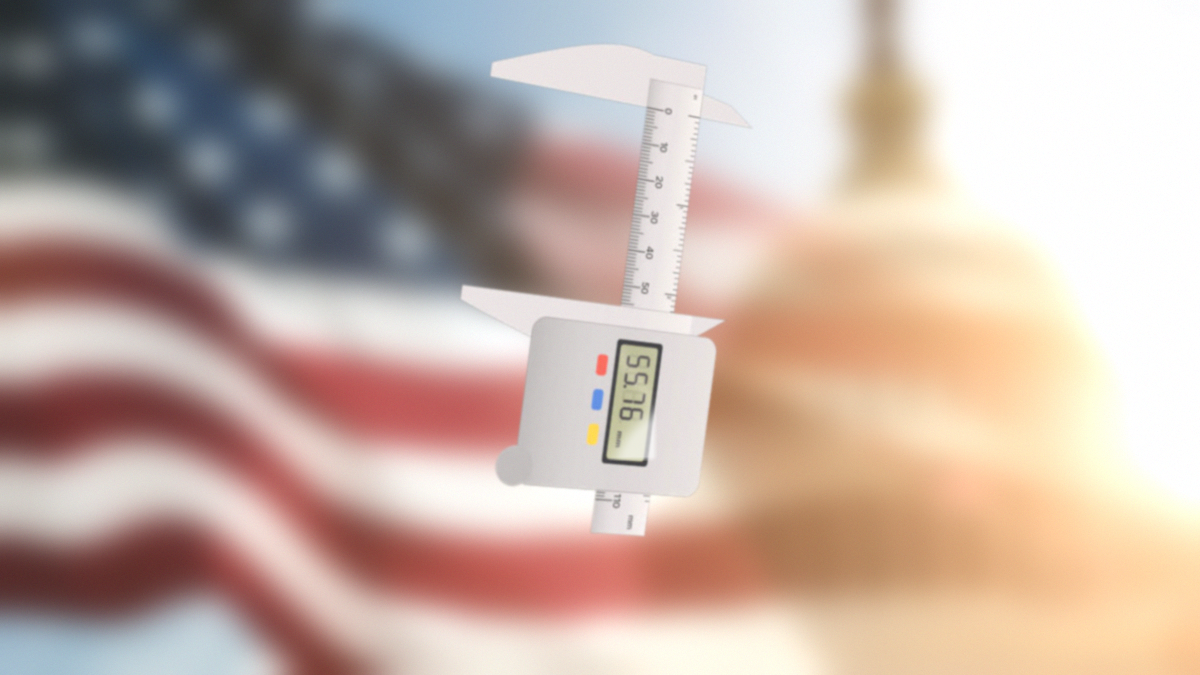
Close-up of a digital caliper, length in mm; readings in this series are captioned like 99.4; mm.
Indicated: 55.76; mm
